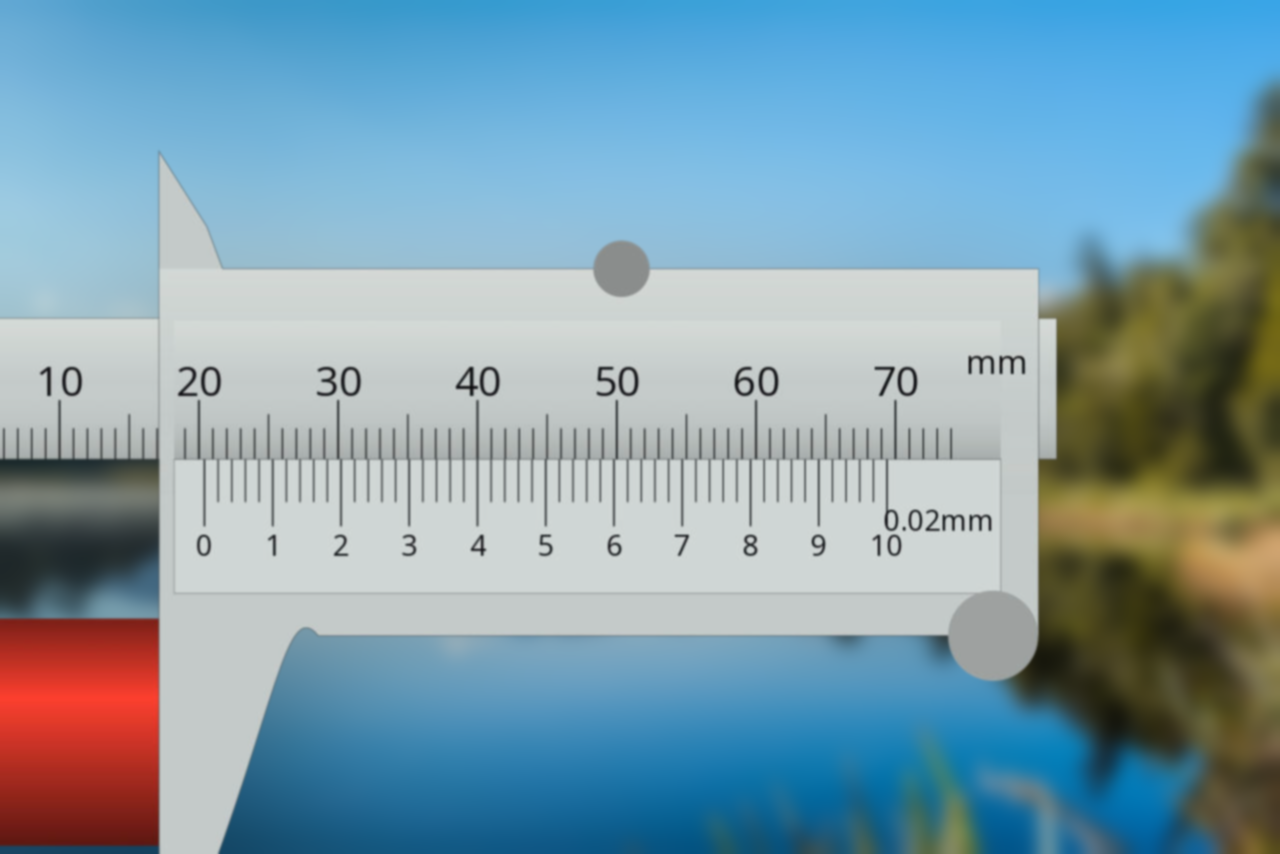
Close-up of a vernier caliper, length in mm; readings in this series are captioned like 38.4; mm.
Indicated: 20.4; mm
